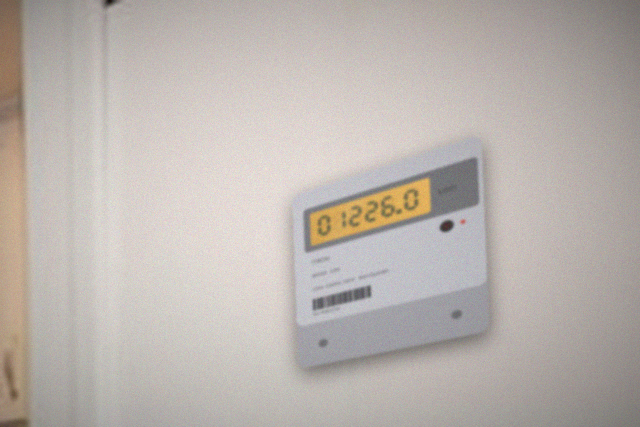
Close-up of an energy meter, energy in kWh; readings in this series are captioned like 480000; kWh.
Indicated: 1226.0; kWh
